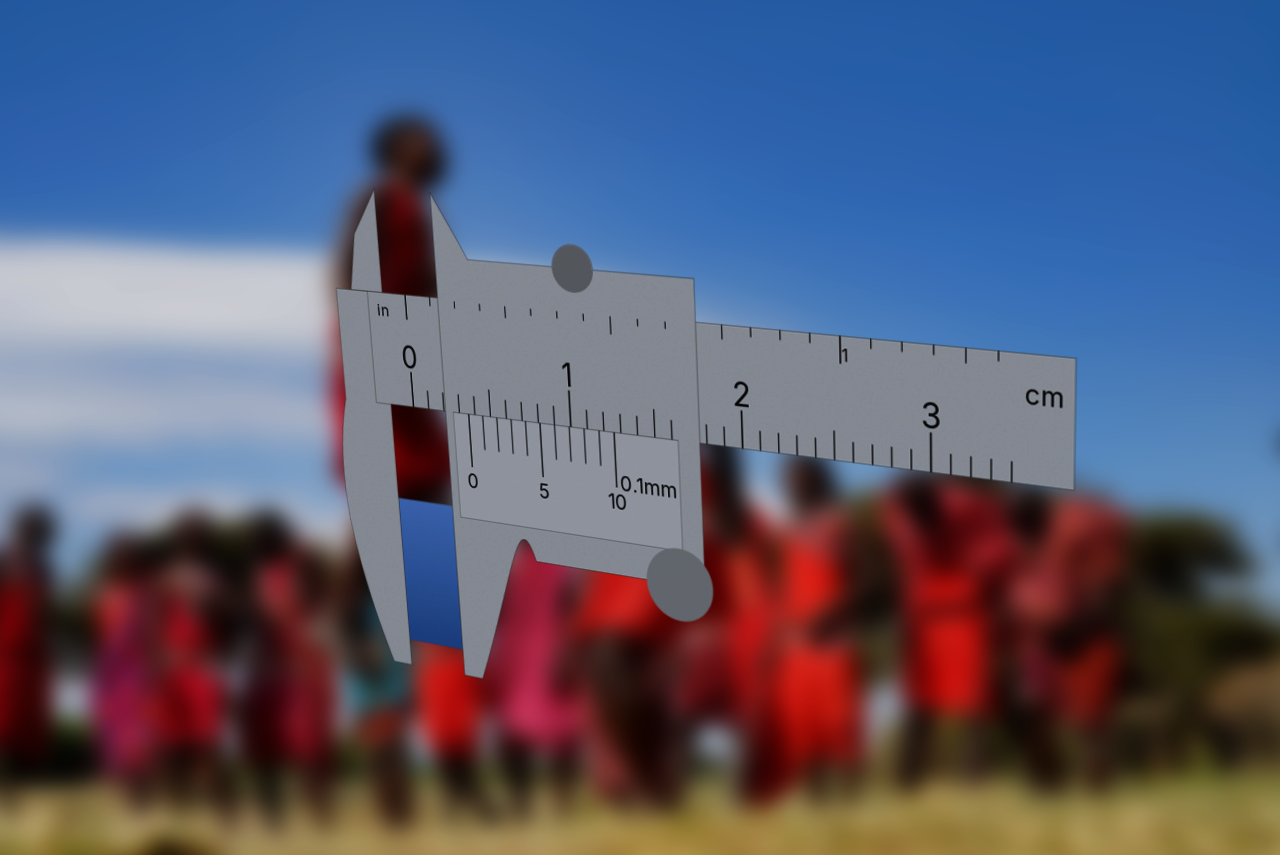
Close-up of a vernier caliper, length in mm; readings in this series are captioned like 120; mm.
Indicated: 3.6; mm
